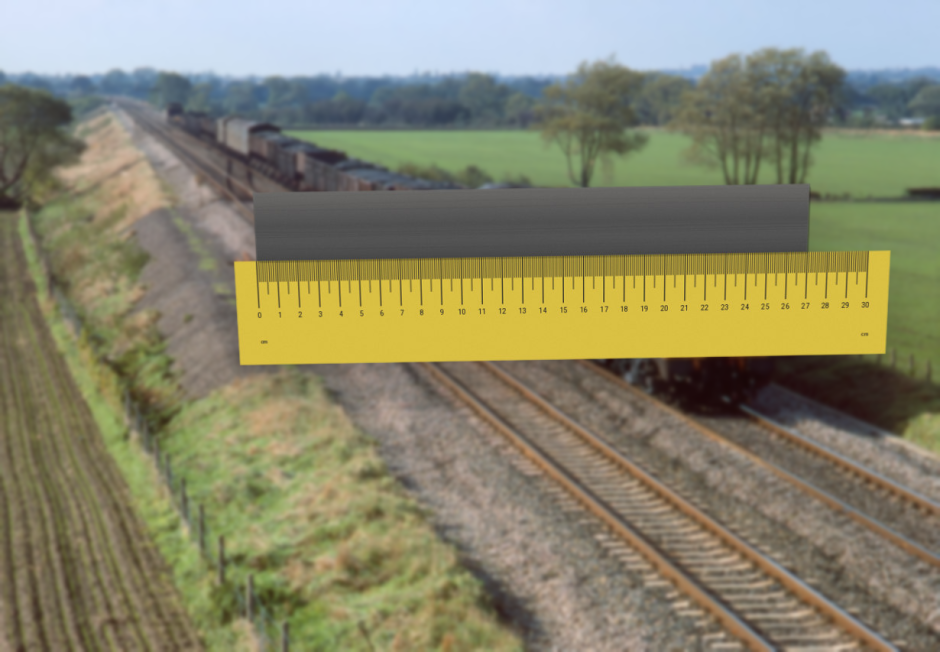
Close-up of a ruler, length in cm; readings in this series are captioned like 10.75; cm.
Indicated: 27; cm
